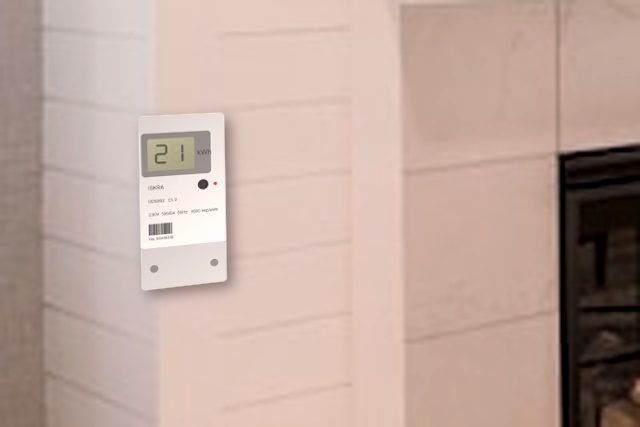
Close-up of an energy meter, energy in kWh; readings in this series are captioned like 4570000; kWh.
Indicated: 21; kWh
